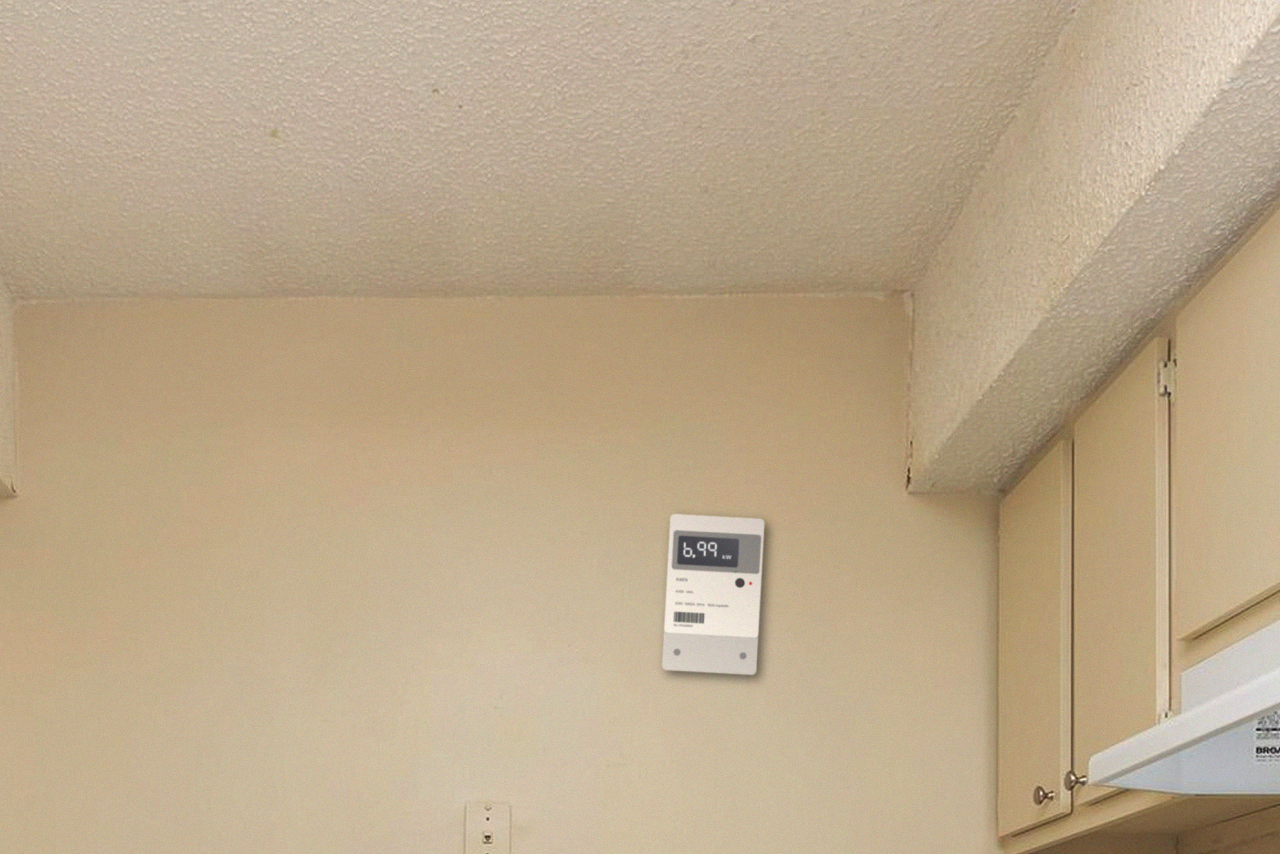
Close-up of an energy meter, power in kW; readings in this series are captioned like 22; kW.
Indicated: 6.99; kW
